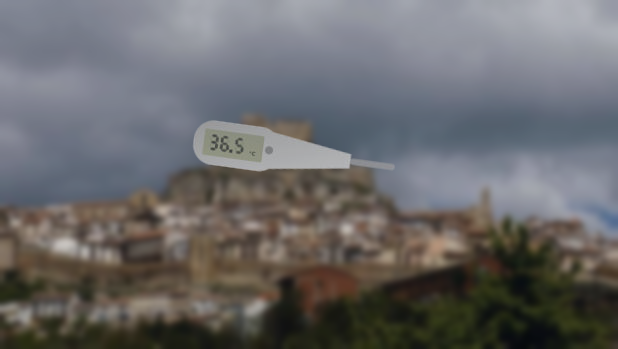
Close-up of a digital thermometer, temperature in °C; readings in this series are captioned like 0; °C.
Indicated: 36.5; °C
